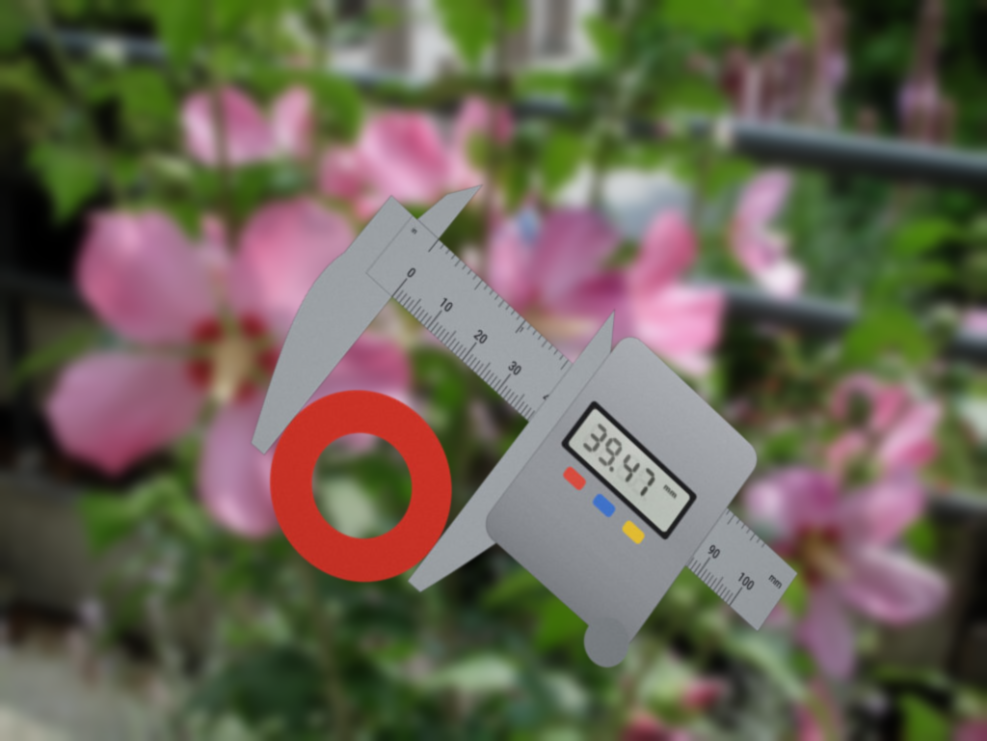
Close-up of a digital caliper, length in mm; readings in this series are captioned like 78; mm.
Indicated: 39.47; mm
